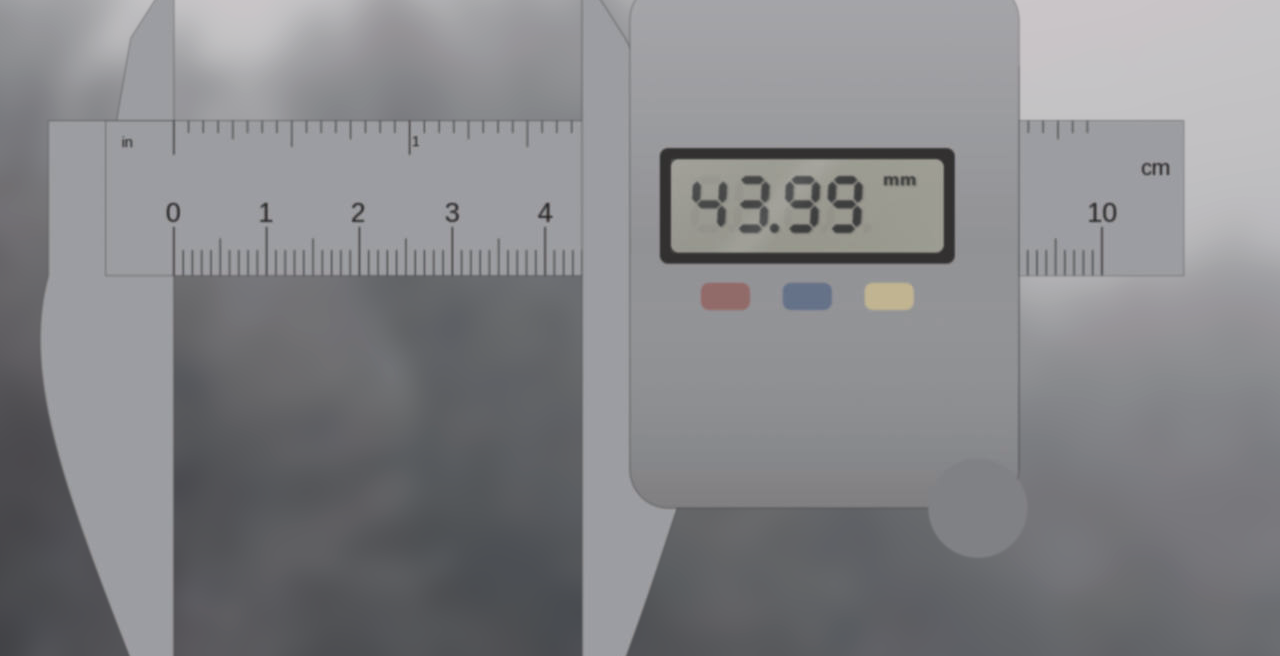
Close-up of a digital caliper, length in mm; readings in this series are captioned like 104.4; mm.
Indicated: 43.99; mm
